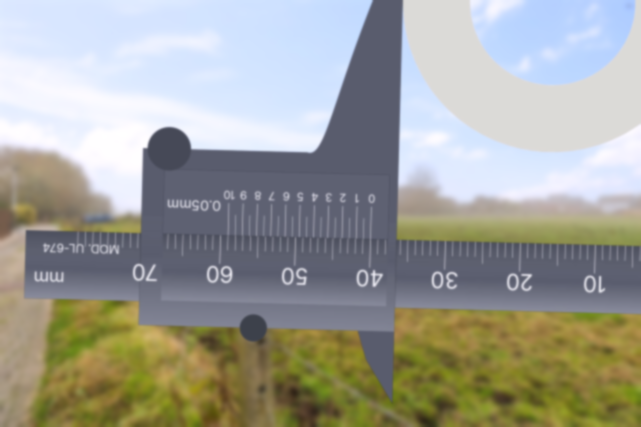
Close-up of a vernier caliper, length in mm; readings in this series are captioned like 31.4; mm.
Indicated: 40.0; mm
